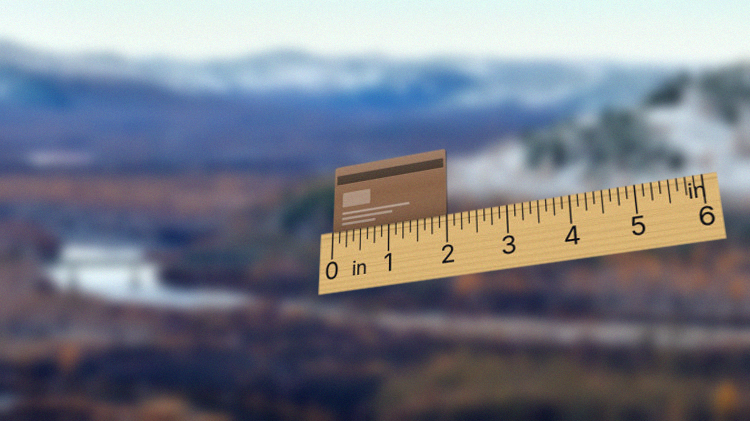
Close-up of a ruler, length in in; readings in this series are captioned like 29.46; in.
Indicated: 2; in
